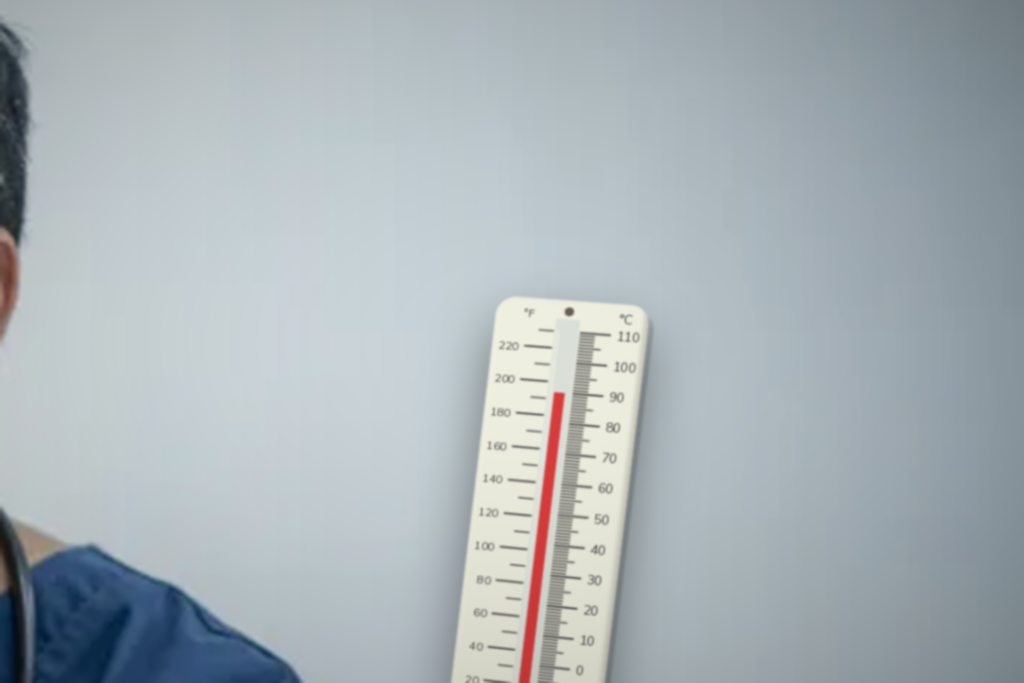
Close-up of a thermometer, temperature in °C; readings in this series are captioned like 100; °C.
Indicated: 90; °C
